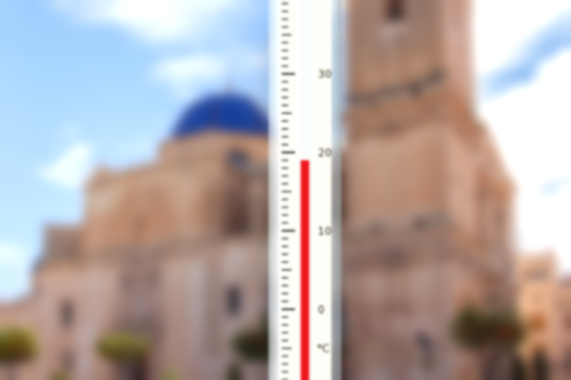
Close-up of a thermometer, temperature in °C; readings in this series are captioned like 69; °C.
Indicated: 19; °C
